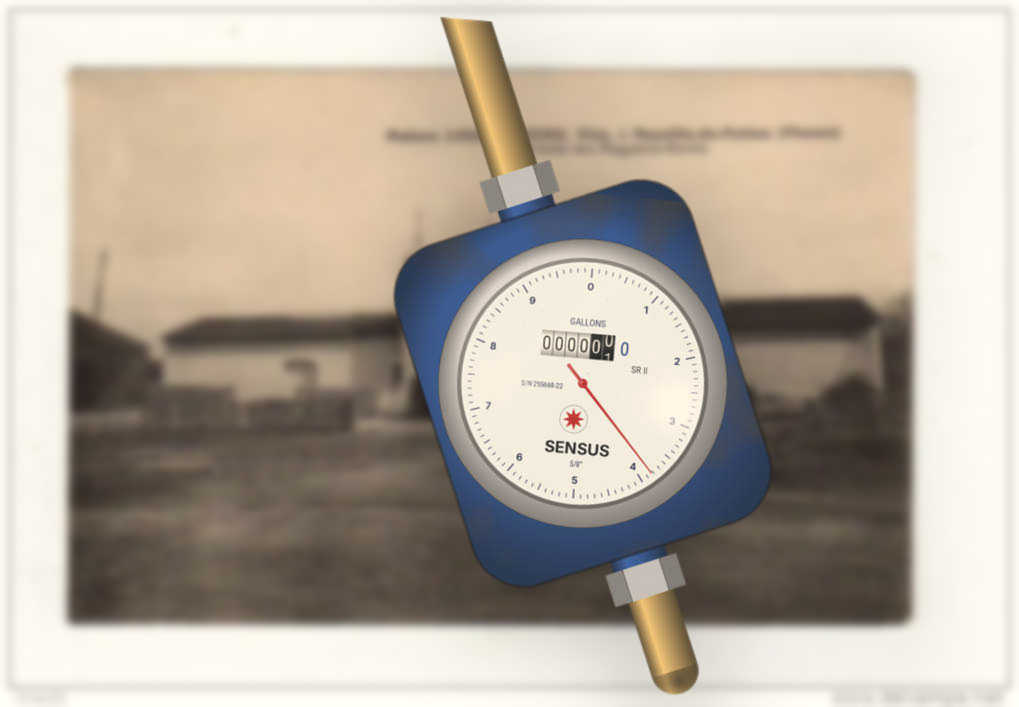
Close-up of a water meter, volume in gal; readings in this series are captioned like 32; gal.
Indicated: 3.8; gal
